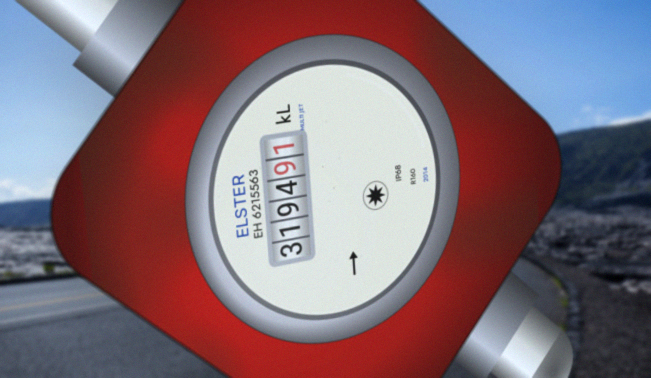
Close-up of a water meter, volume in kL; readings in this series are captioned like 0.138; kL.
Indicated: 3194.91; kL
